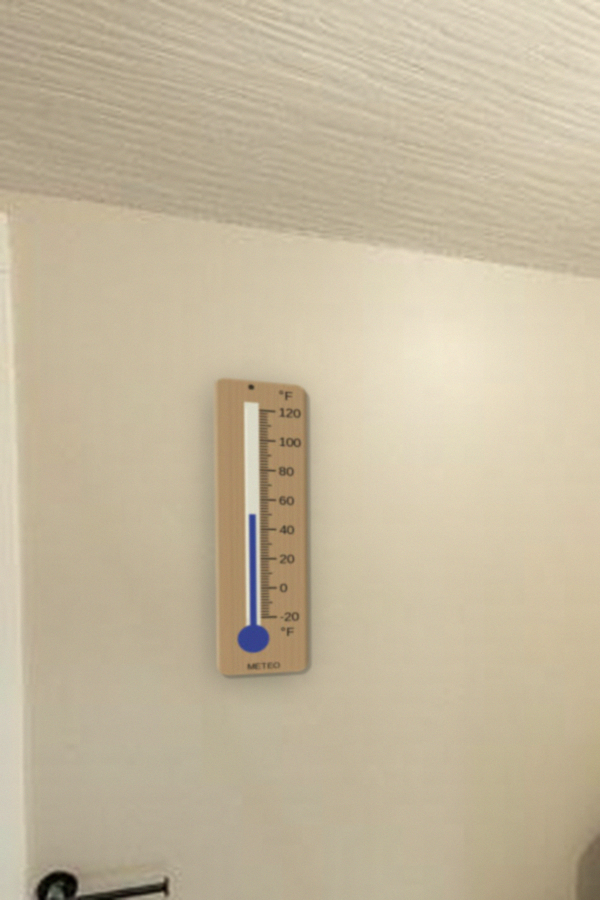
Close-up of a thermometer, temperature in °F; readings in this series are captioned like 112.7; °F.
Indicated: 50; °F
